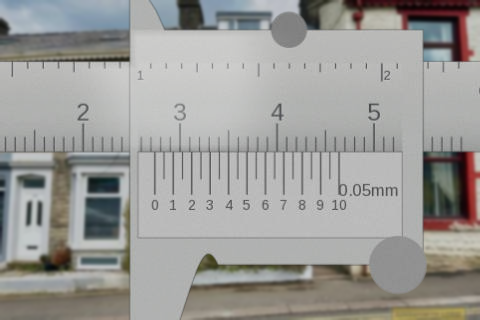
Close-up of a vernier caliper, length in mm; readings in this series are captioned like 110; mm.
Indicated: 27.4; mm
